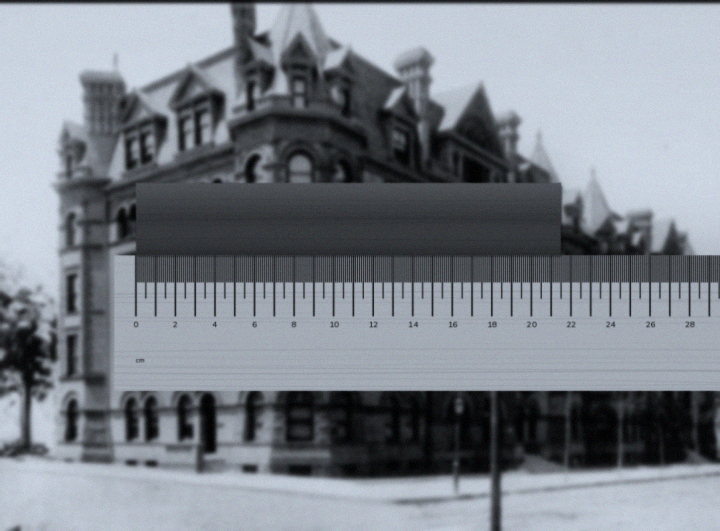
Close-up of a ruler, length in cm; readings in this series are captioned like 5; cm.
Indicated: 21.5; cm
